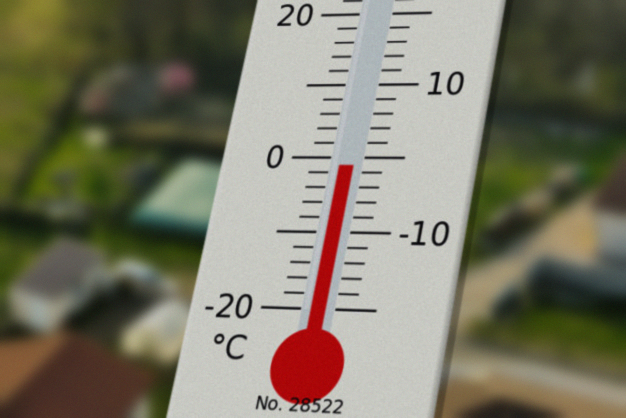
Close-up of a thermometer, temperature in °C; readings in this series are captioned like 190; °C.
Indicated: -1; °C
